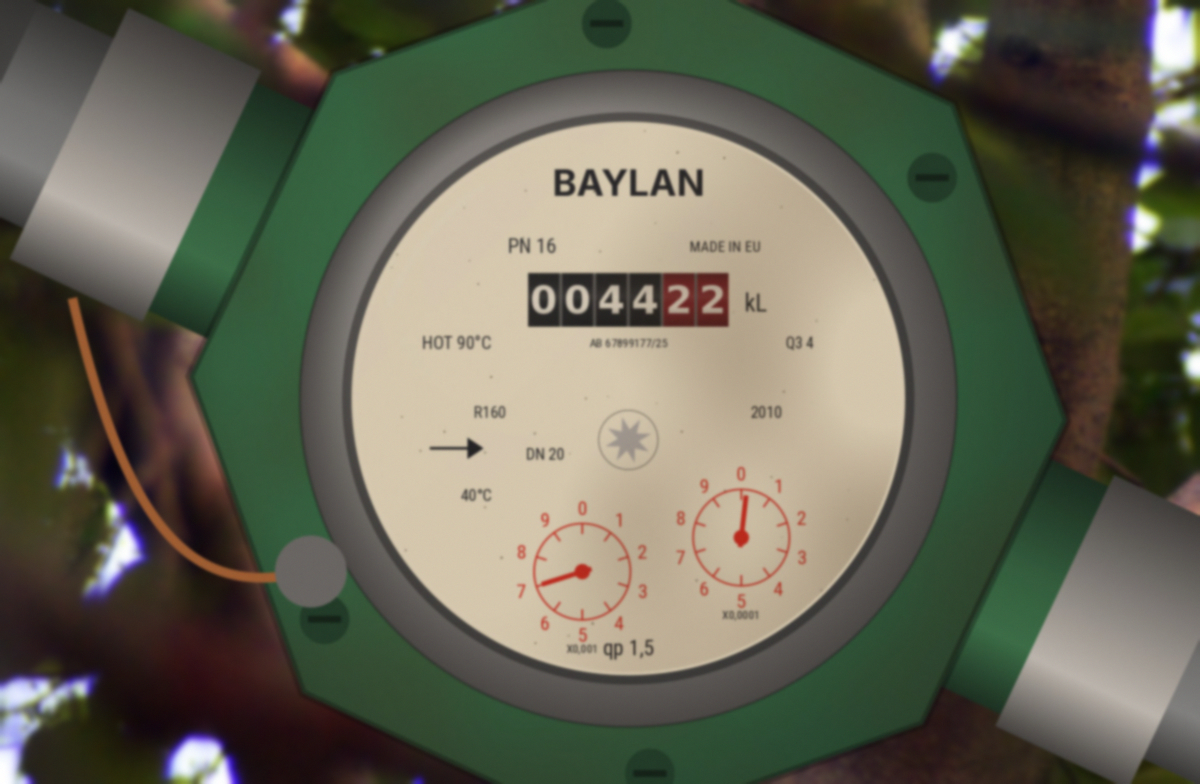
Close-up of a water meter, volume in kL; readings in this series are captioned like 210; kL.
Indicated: 44.2270; kL
